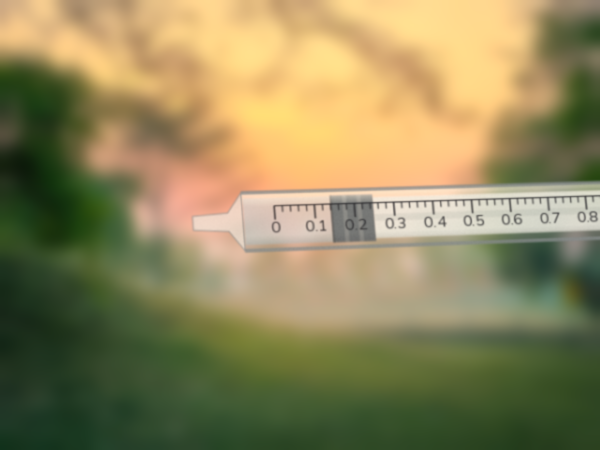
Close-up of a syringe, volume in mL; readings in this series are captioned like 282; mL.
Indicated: 0.14; mL
